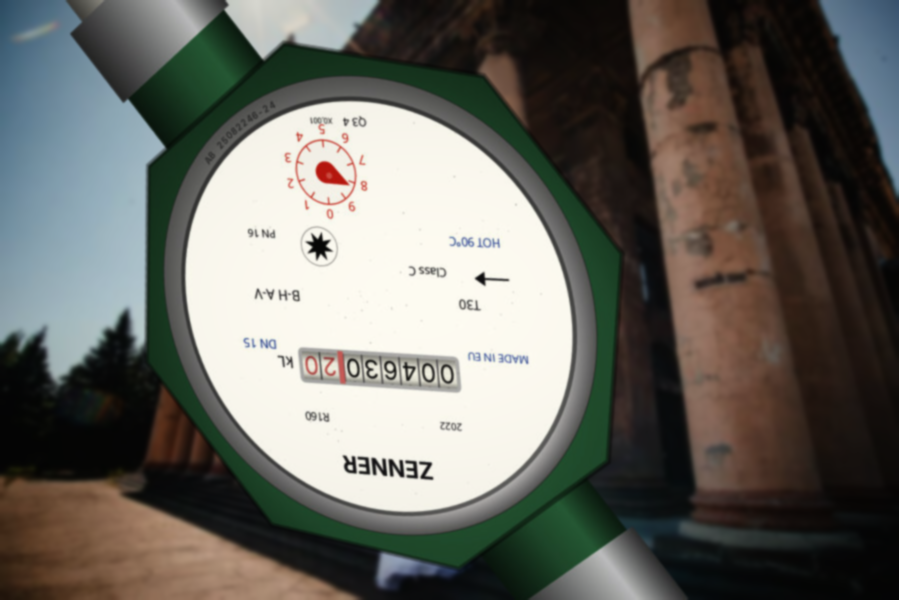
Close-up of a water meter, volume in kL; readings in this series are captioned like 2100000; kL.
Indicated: 4630.208; kL
